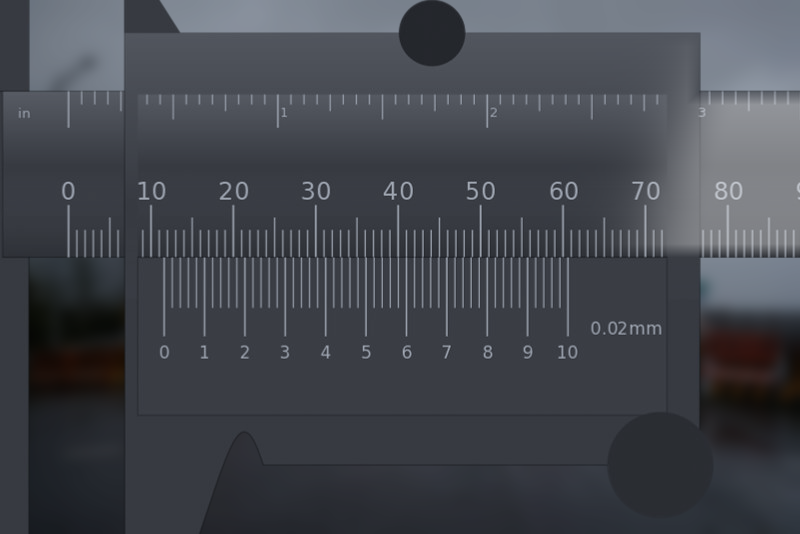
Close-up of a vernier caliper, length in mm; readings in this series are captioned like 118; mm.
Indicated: 11.6; mm
